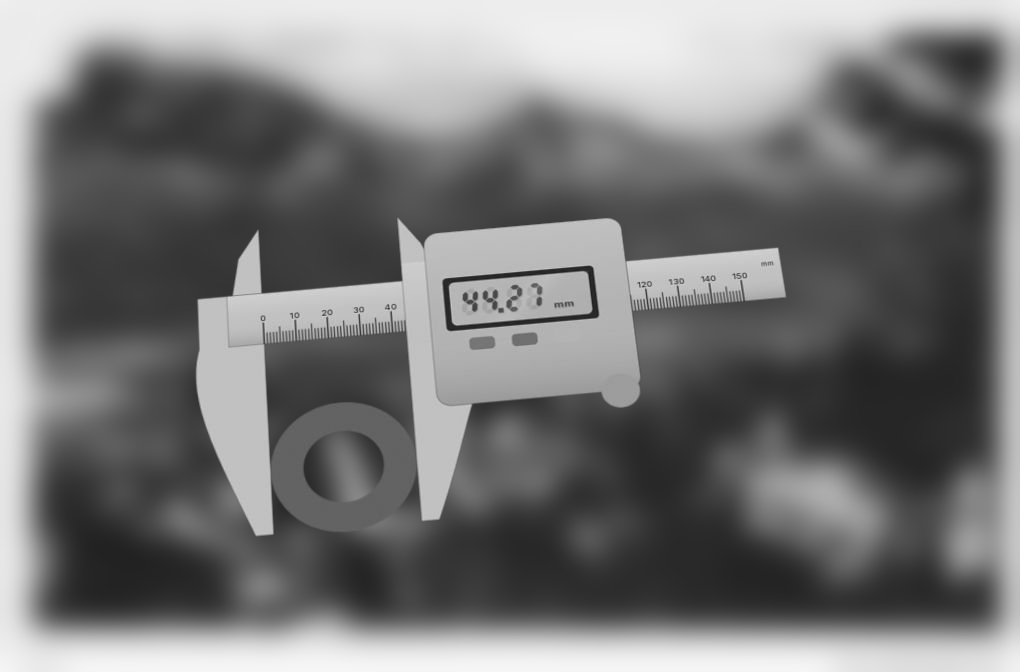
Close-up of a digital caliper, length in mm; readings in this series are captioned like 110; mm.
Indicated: 44.27; mm
